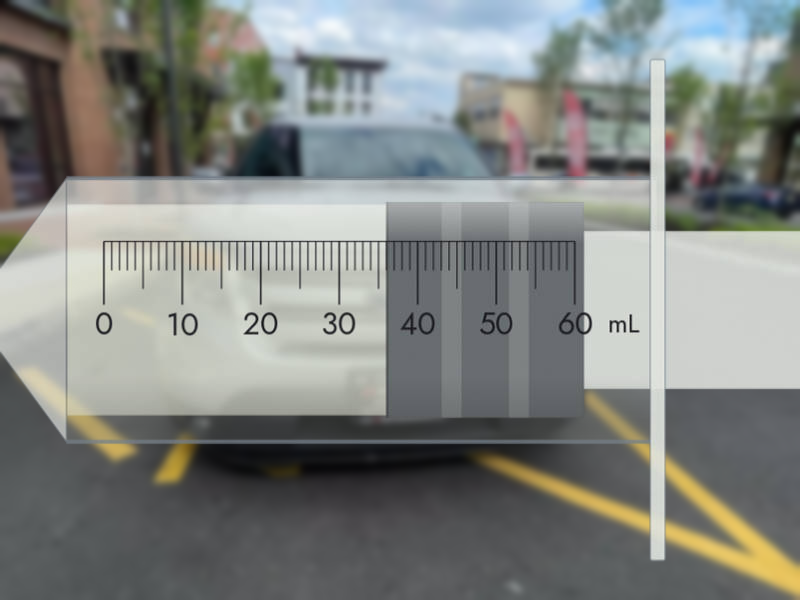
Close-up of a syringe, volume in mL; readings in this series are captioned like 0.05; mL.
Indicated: 36; mL
